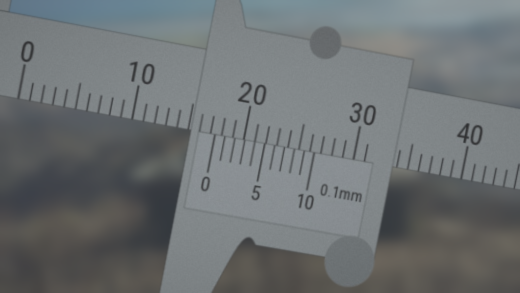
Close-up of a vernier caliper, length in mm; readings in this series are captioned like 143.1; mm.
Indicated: 17.4; mm
